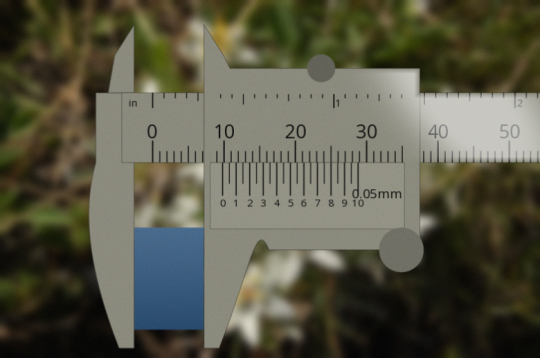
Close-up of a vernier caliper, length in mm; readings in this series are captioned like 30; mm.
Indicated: 9.8; mm
